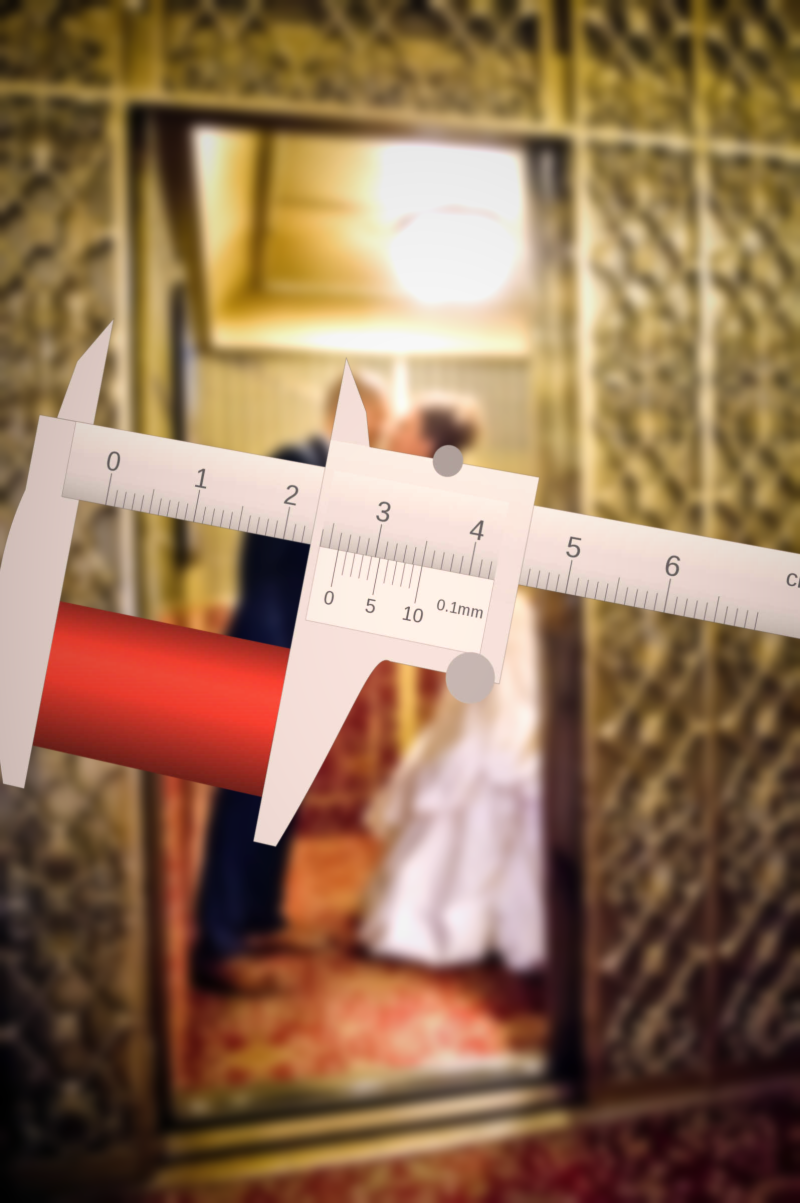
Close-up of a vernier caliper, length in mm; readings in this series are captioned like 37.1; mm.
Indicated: 26.0; mm
